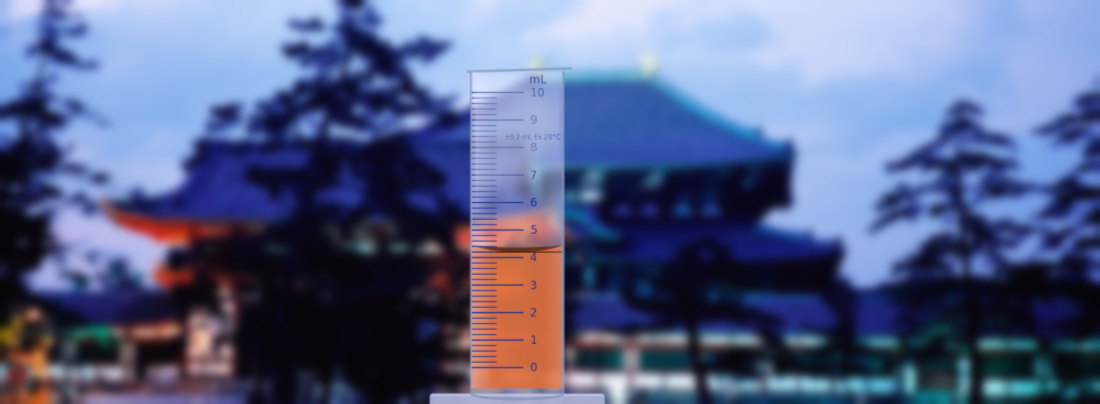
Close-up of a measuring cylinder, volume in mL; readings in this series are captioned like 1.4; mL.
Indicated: 4.2; mL
